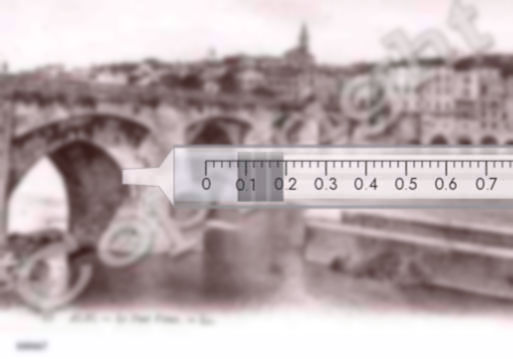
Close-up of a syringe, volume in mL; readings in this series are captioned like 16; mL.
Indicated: 0.08; mL
